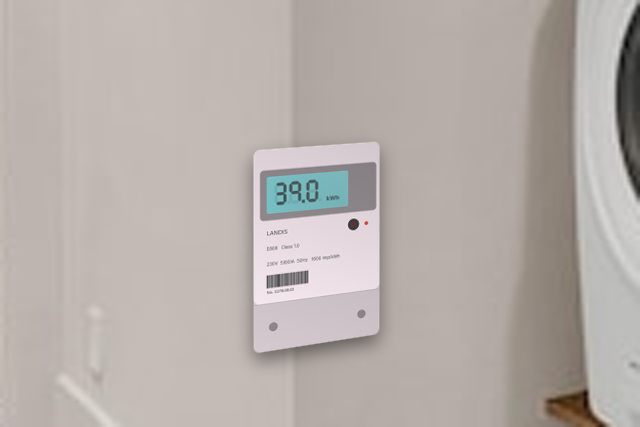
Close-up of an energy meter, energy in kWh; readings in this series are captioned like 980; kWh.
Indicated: 39.0; kWh
